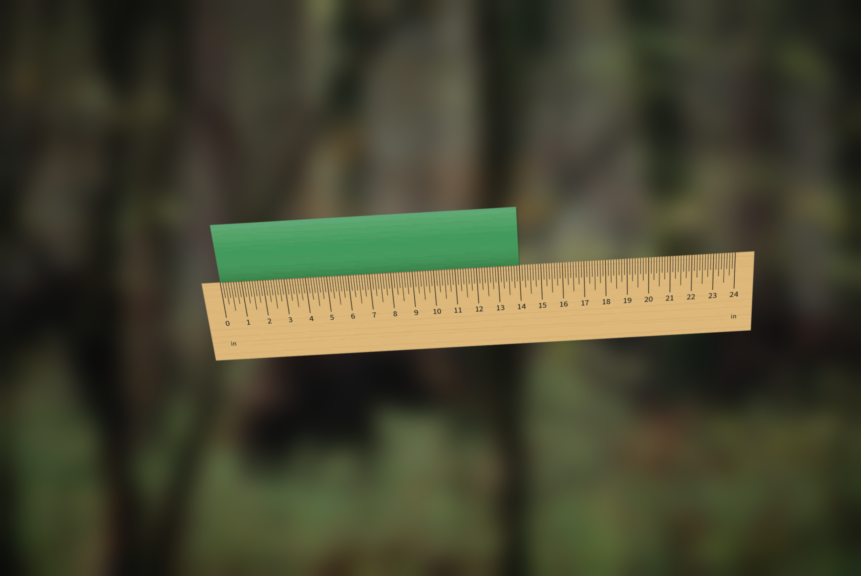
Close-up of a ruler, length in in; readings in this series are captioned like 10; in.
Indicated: 14; in
